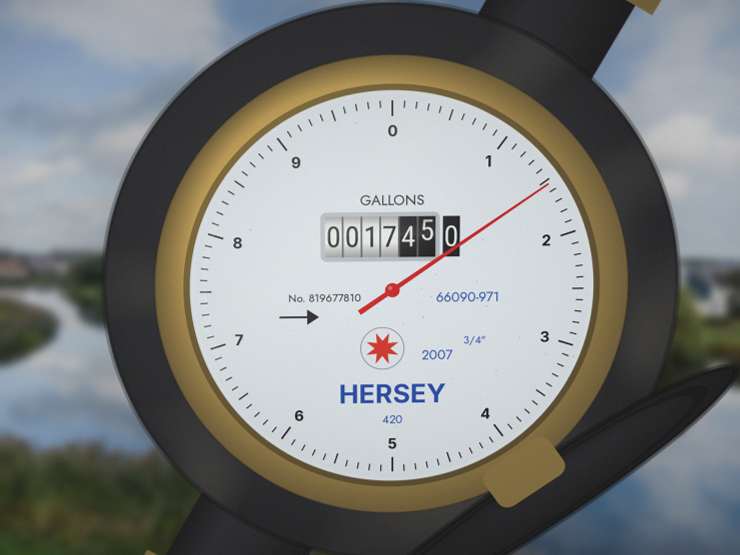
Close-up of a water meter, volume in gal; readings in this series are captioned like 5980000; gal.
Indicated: 17451.5; gal
